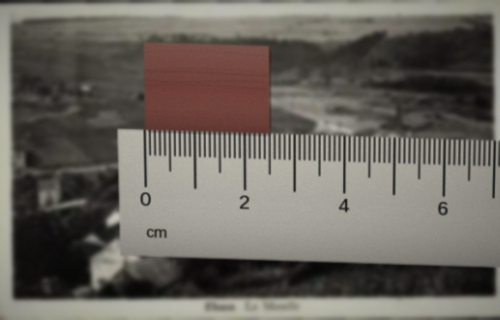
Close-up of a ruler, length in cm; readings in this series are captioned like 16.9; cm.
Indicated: 2.5; cm
